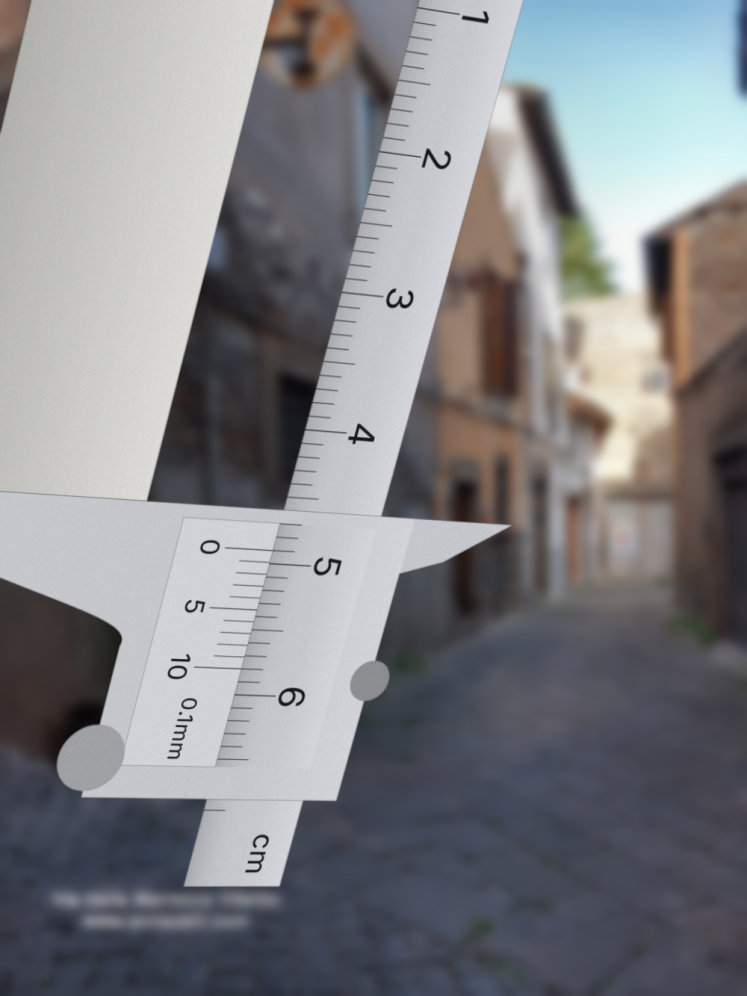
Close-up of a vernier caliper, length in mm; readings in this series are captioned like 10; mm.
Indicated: 49.0; mm
